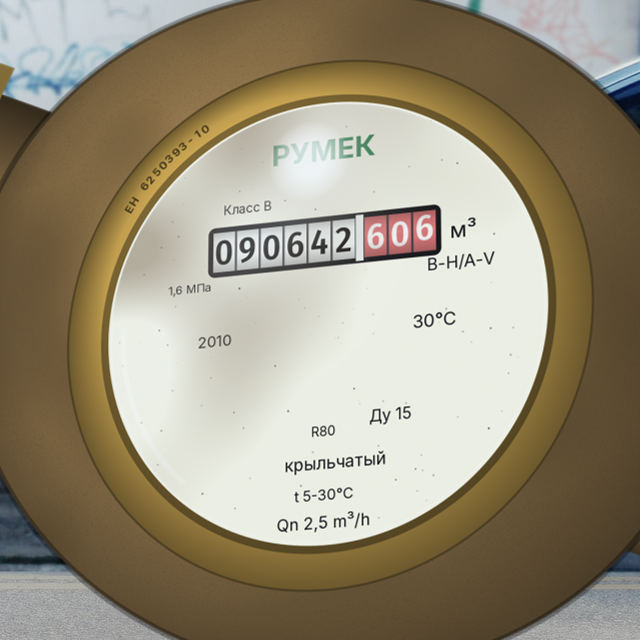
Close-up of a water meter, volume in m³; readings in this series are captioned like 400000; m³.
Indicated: 90642.606; m³
